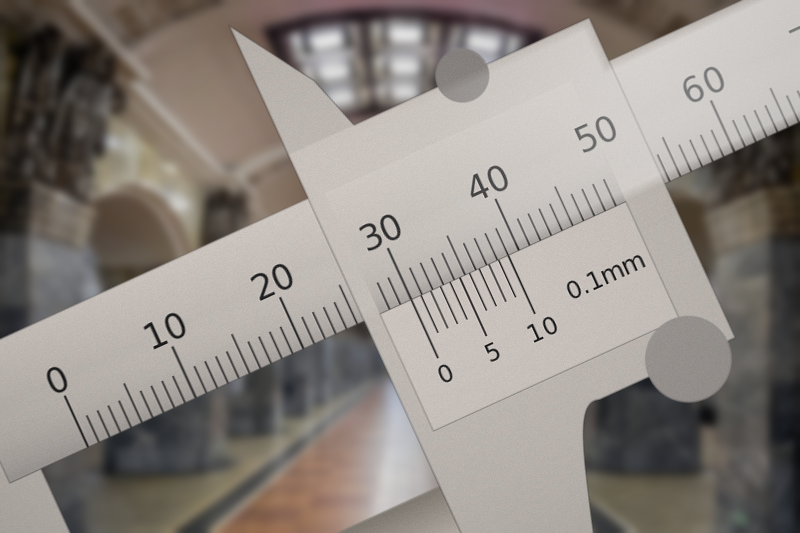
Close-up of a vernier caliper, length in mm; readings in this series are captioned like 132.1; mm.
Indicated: 30.0; mm
